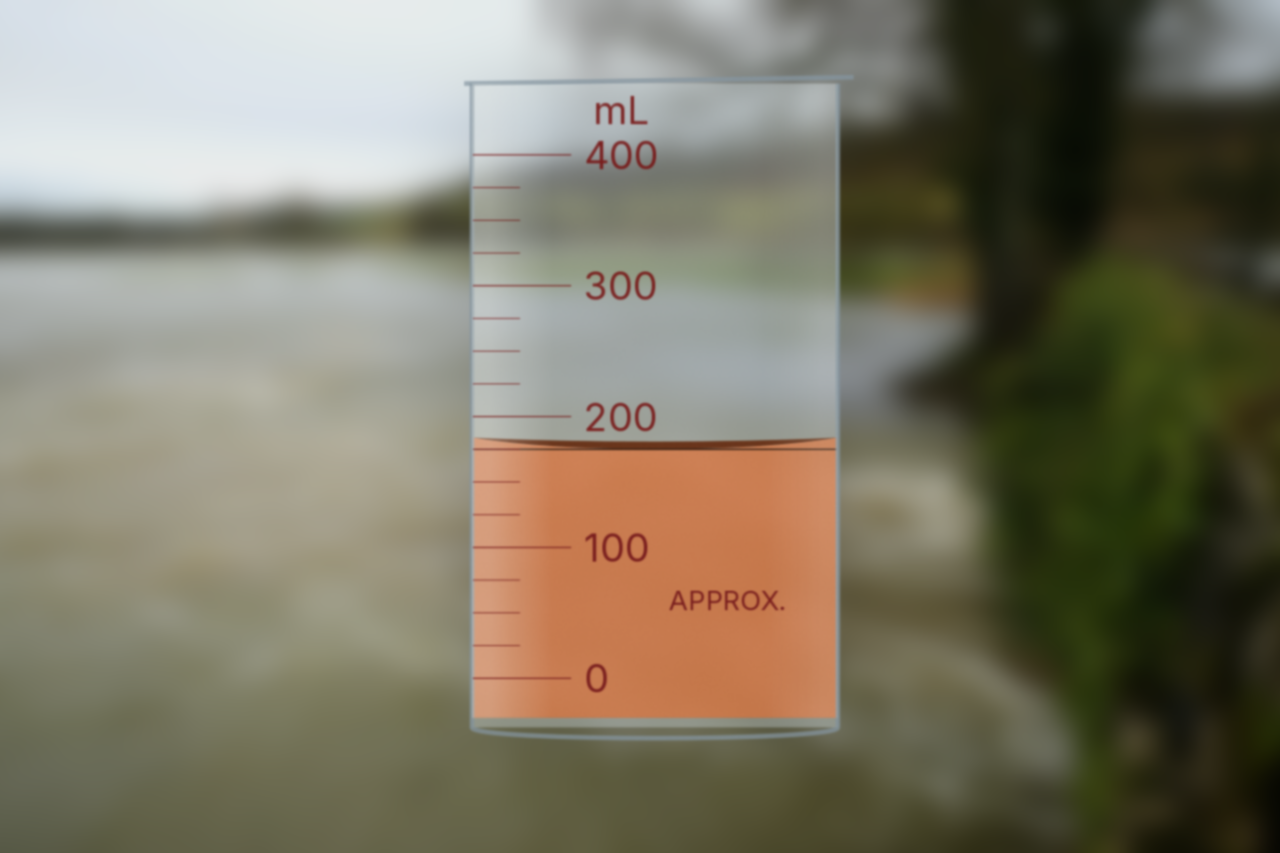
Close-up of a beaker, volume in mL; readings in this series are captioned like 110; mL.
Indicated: 175; mL
